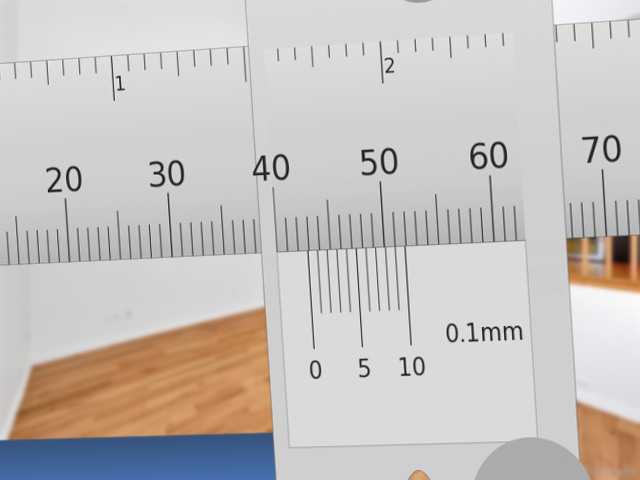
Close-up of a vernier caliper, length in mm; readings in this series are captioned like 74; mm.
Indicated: 42.9; mm
